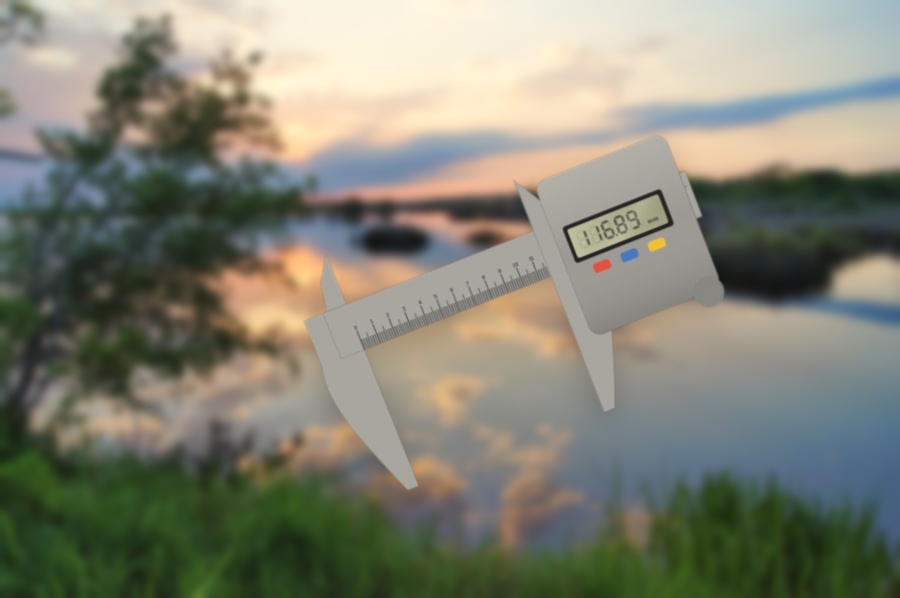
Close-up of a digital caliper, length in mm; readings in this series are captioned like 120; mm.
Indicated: 116.89; mm
